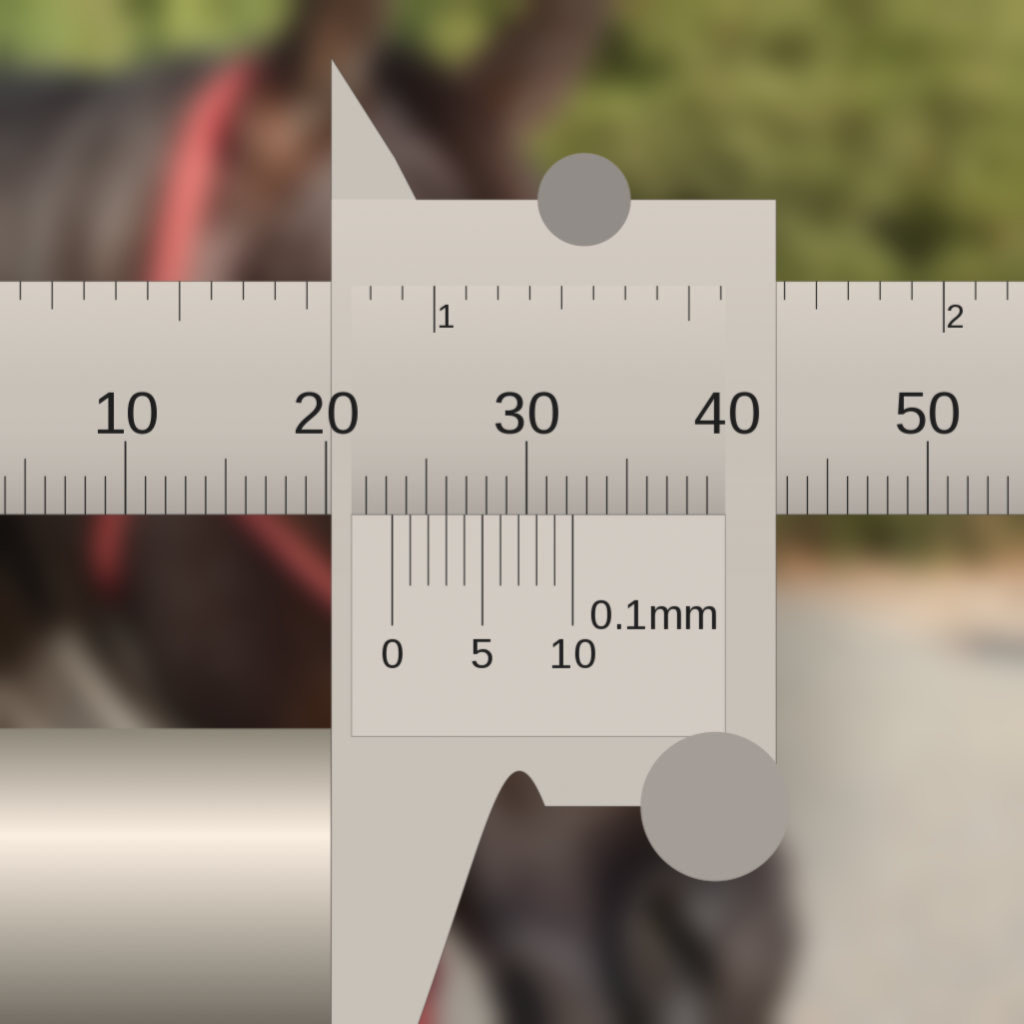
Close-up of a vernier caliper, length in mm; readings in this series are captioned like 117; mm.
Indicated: 23.3; mm
